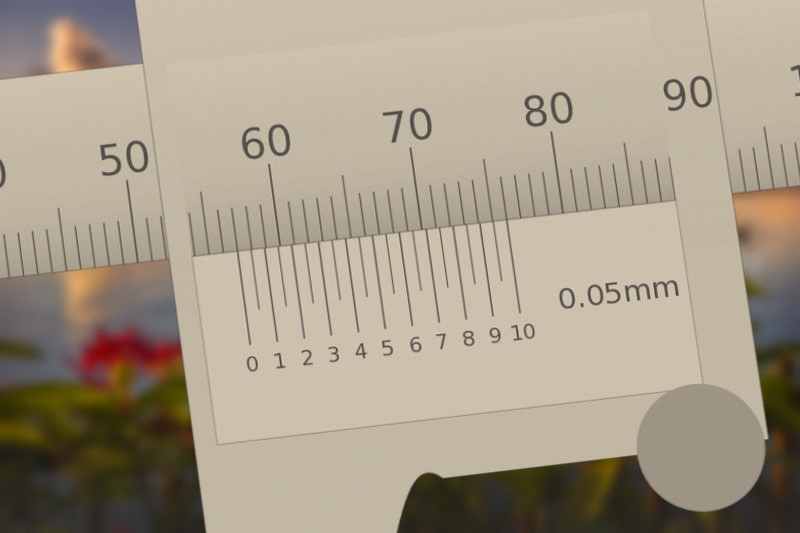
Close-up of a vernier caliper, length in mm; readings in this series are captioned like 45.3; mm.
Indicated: 57.0; mm
